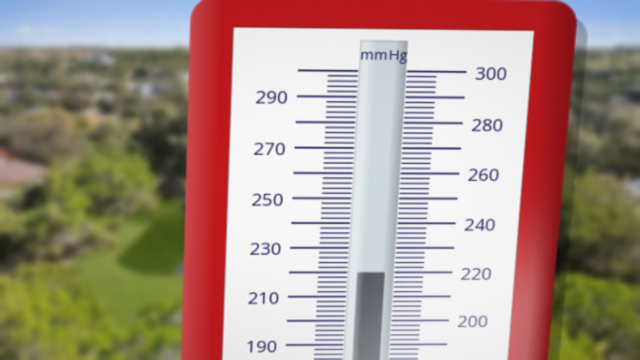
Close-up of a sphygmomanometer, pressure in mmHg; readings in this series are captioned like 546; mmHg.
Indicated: 220; mmHg
